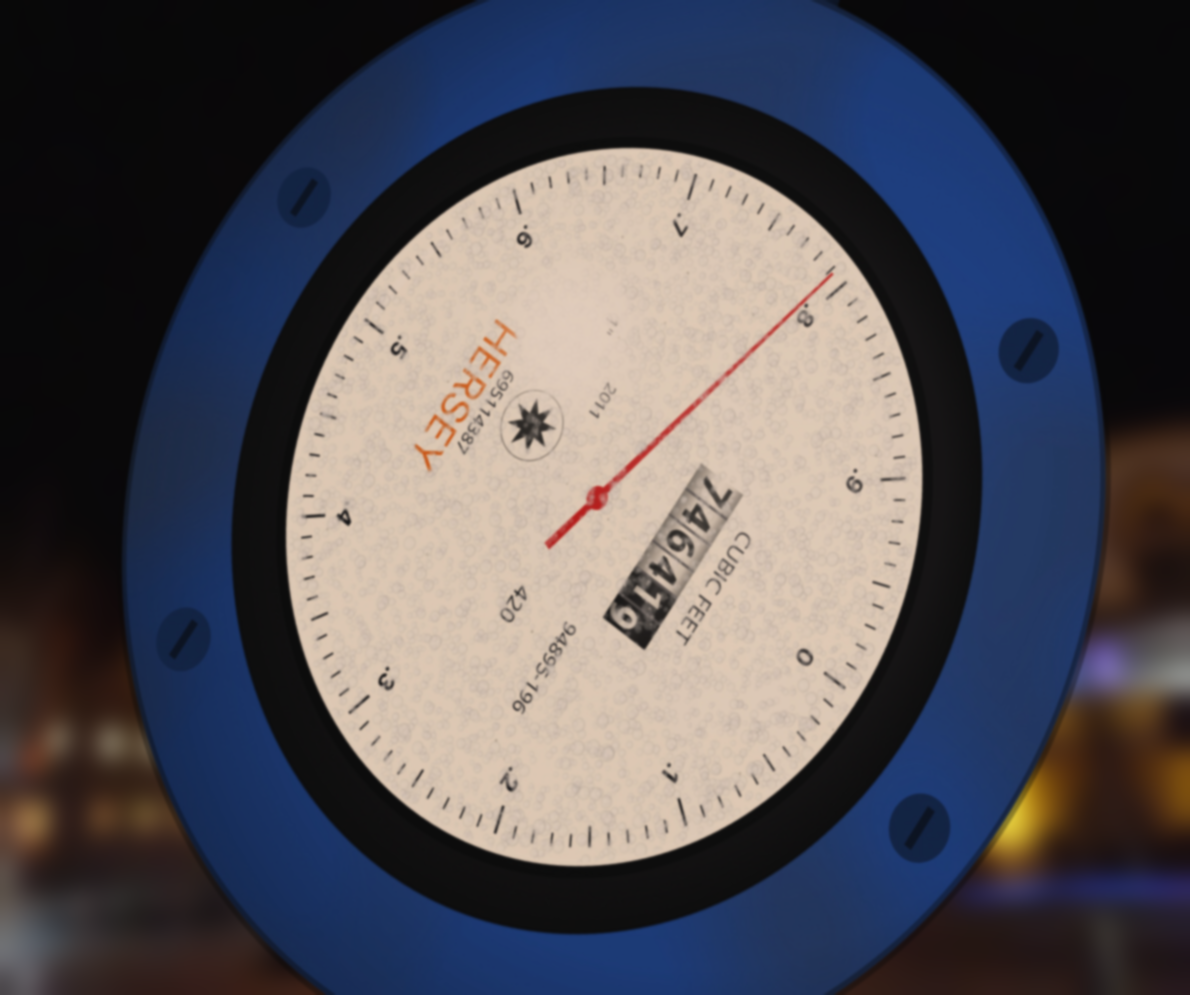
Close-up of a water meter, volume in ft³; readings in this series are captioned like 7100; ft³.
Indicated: 746418.79; ft³
